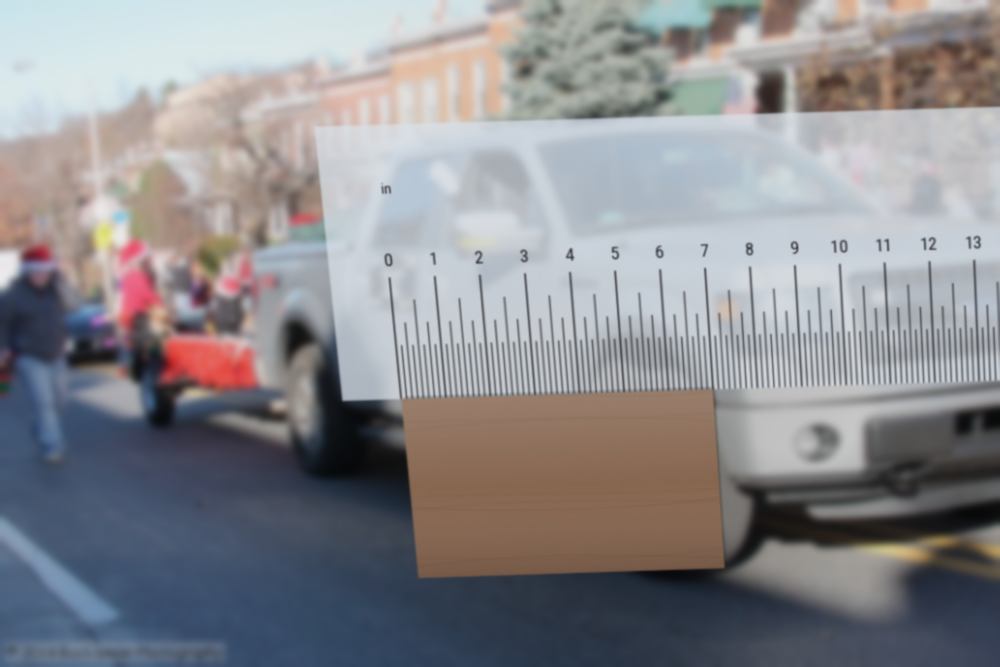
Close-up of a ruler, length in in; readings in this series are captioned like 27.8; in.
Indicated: 7; in
